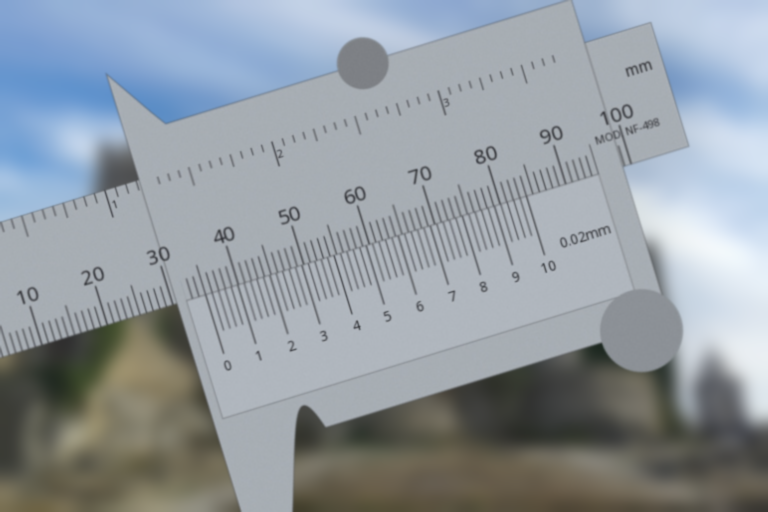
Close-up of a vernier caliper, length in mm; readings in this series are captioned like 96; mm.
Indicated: 35.0; mm
